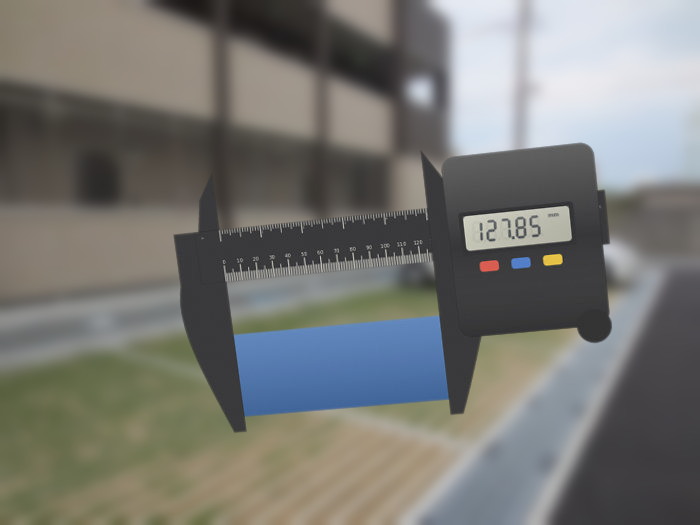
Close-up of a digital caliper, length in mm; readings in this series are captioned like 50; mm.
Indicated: 127.85; mm
